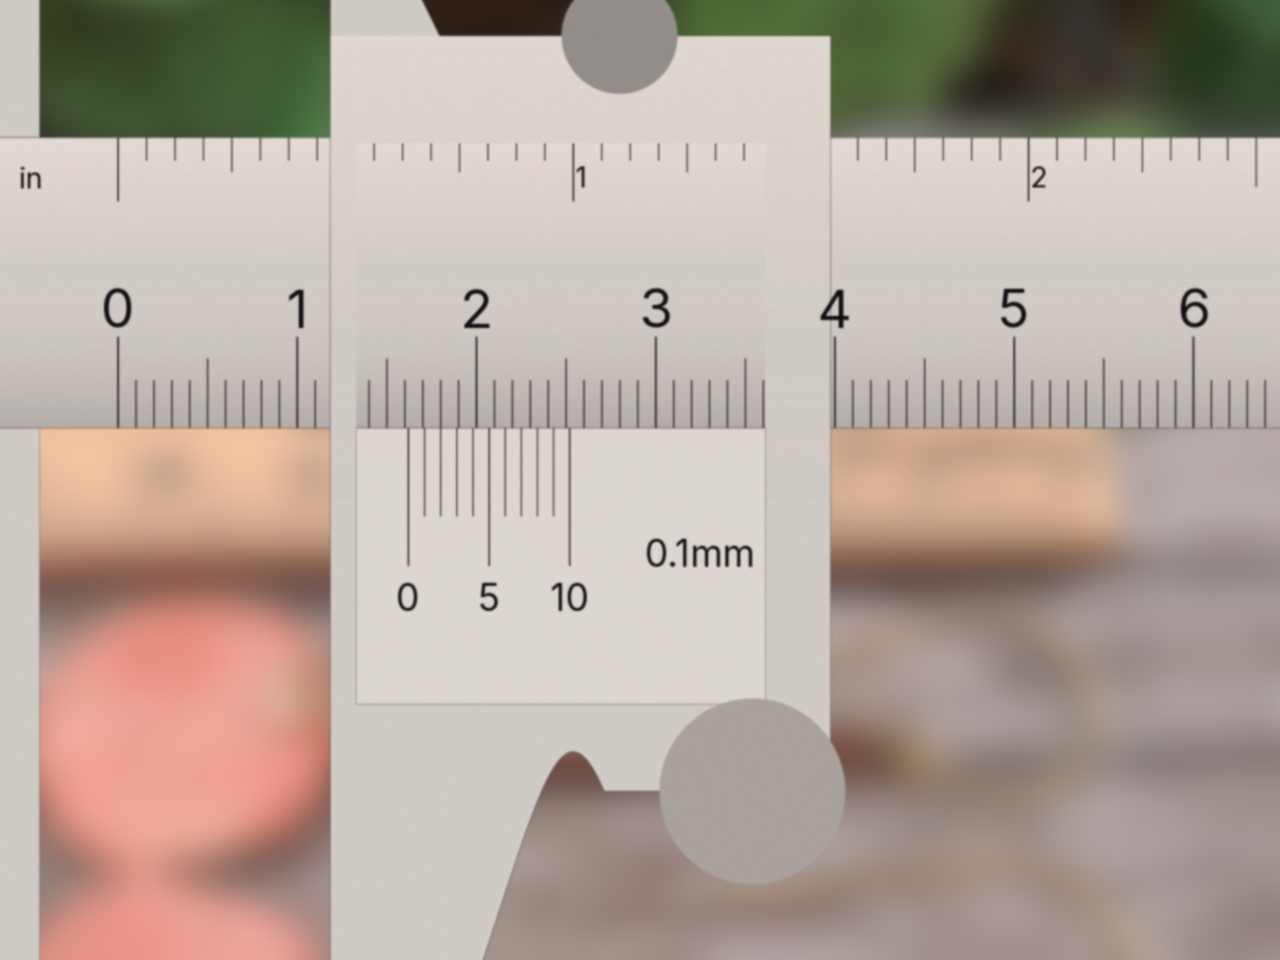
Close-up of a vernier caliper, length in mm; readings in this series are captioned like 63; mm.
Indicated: 16.2; mm
